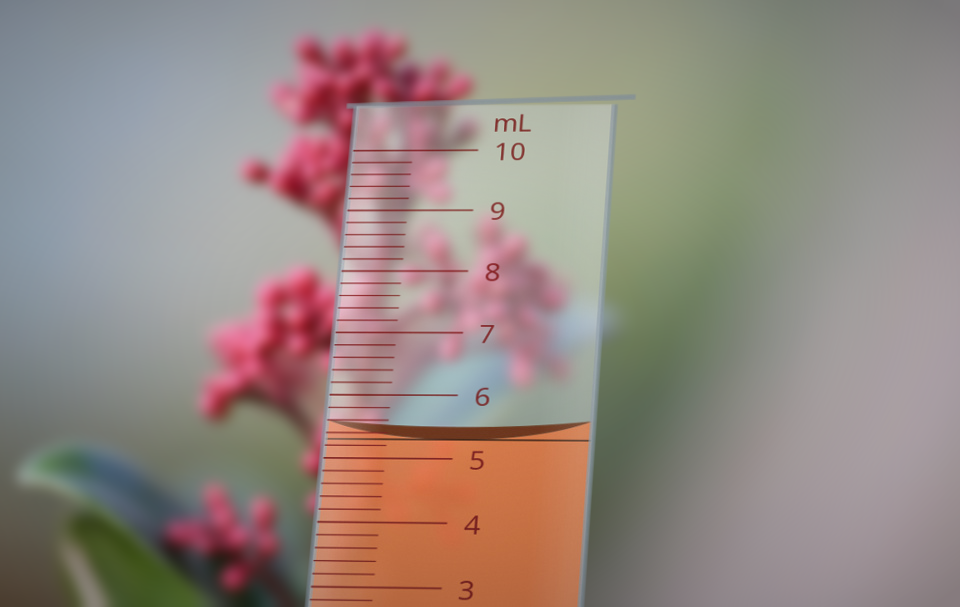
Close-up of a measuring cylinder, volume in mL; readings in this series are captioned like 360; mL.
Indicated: 5.3; mL
